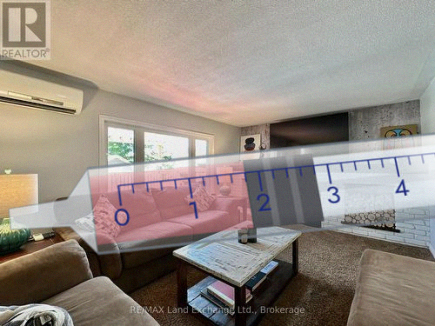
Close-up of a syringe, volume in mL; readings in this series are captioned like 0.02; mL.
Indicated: 1.8; mL
